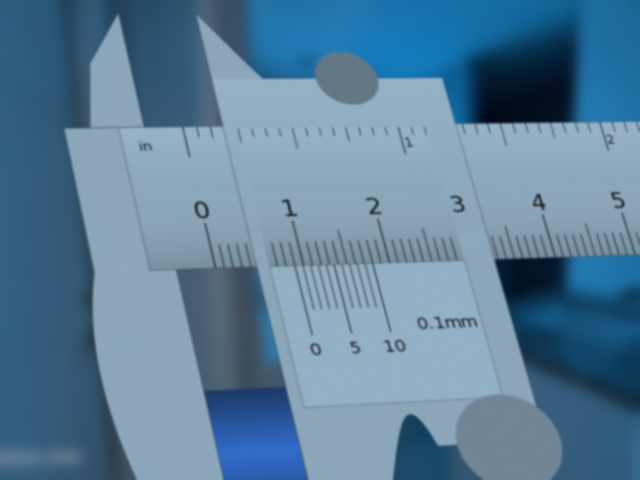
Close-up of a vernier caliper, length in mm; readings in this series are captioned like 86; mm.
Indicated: 9.0; mm
